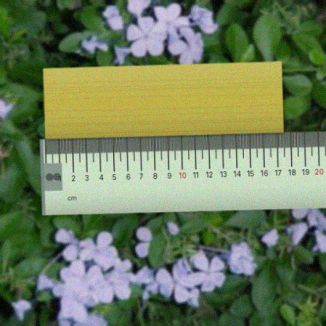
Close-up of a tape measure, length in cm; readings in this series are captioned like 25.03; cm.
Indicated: 17.5; cm
